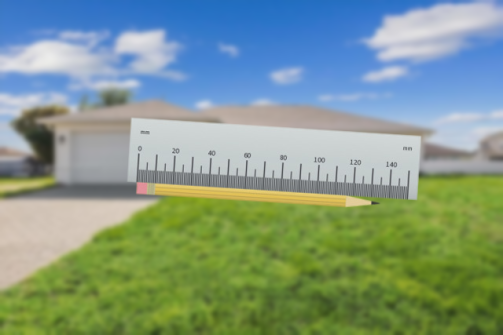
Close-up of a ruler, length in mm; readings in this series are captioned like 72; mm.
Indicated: 135; mm
